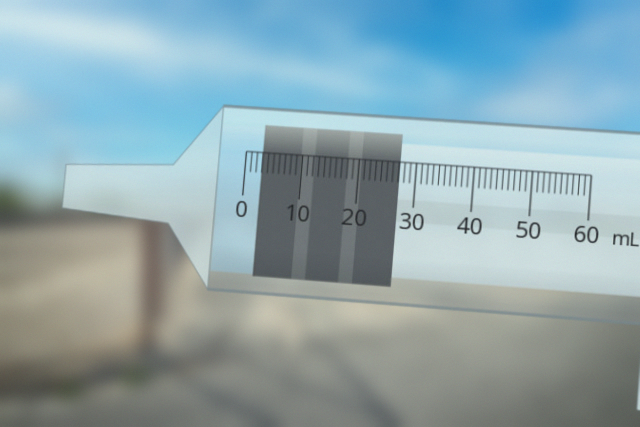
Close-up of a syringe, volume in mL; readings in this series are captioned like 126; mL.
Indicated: 3; mL
